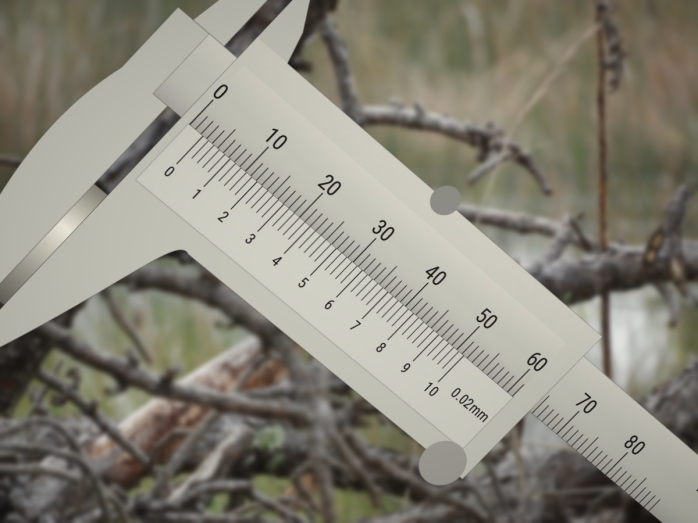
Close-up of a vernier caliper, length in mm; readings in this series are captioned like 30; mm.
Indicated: 2.4; mm
